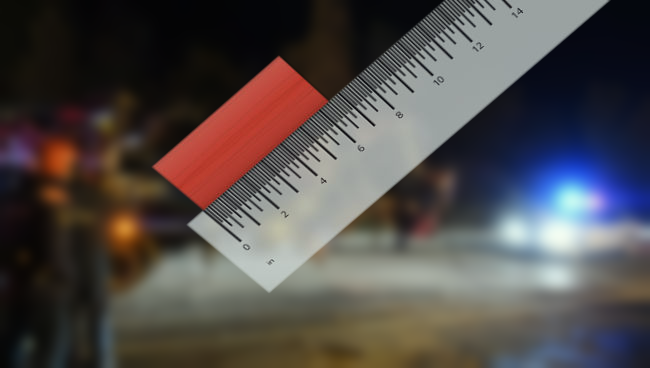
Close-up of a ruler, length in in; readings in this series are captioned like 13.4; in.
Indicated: 6.5; in
